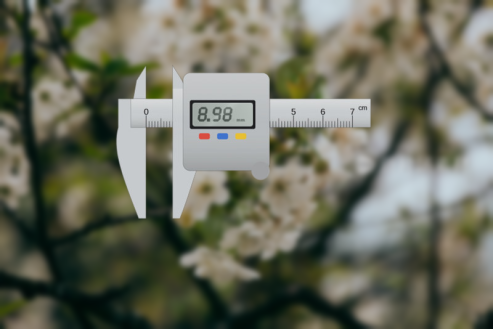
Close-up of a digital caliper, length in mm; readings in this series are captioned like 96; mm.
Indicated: 8.98; mm
